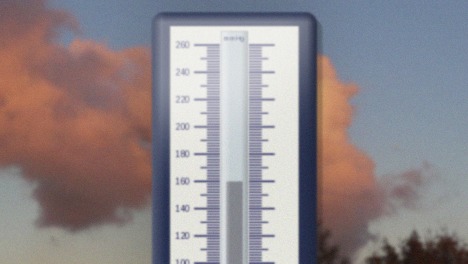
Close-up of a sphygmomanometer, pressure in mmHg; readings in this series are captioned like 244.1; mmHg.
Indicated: 160; mmHg
